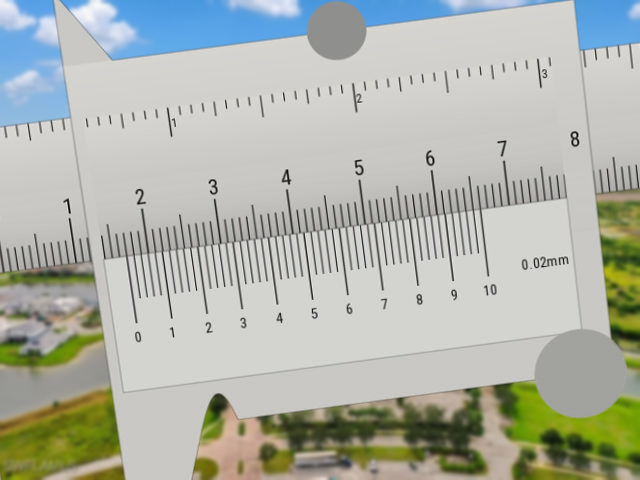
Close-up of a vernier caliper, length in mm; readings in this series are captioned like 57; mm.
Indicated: 17.0; mm
